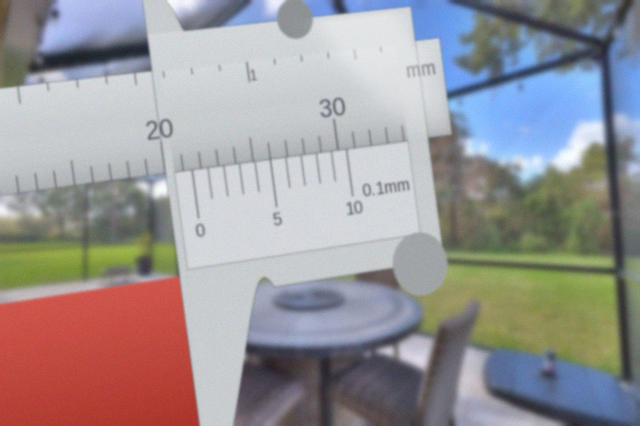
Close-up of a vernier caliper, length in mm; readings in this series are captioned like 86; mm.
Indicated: 21.5; mm
